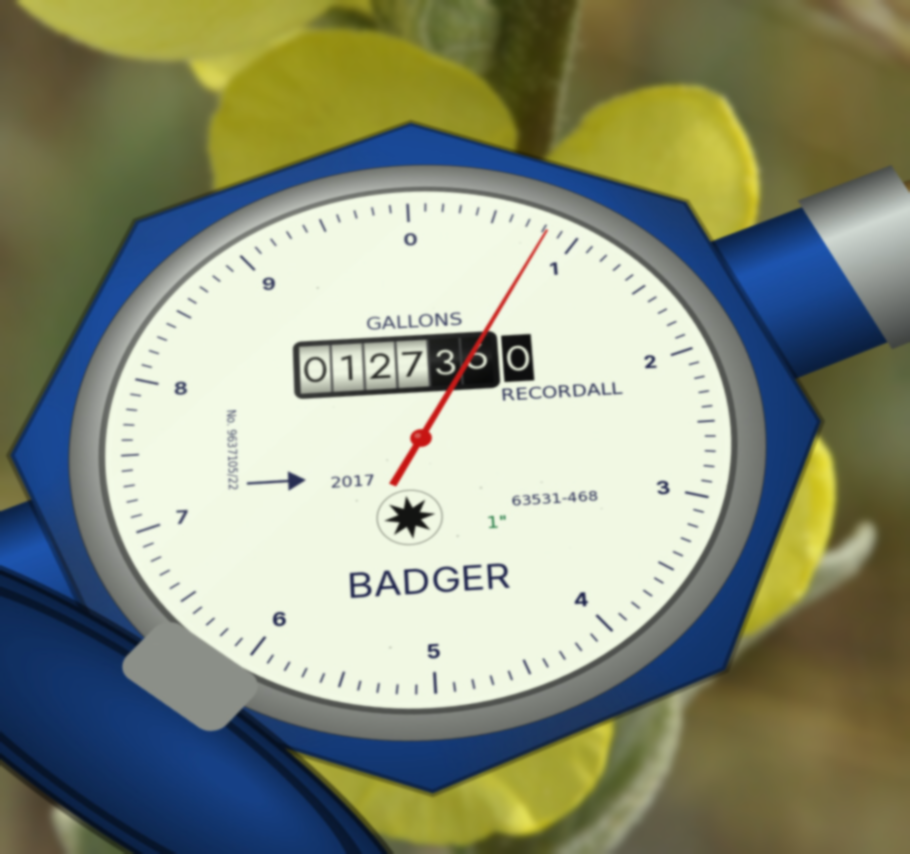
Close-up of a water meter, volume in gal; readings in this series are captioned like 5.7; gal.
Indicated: 127360.8; gal
